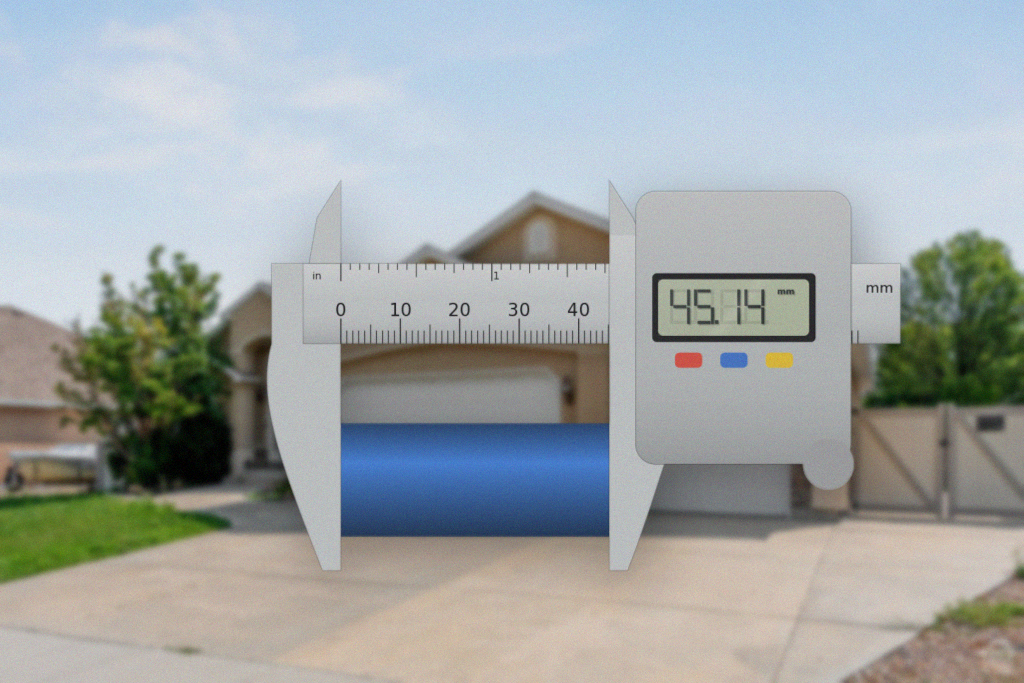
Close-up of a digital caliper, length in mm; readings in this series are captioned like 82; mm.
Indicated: 45.14; mm
